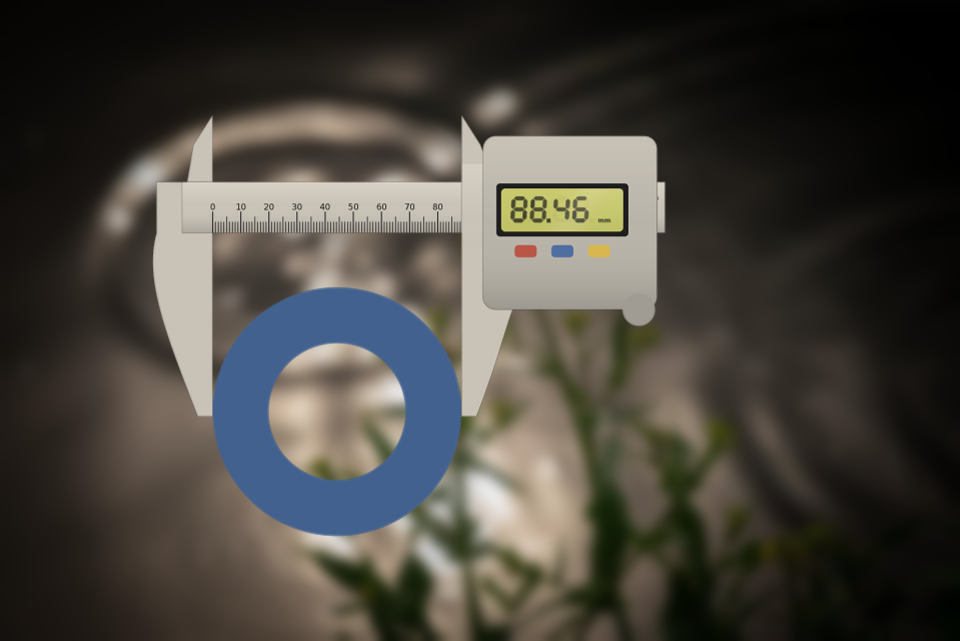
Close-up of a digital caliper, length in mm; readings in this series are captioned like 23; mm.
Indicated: 88.46; mm
